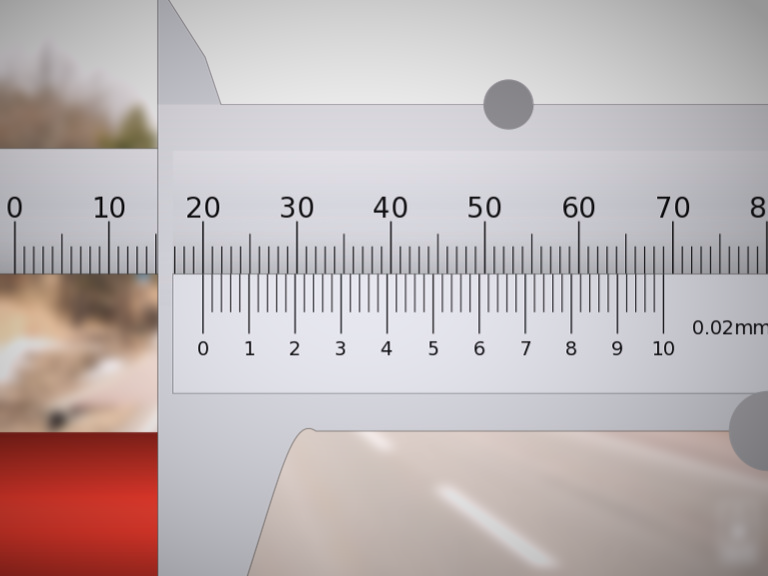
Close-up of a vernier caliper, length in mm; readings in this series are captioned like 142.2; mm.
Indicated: 20.0; mm
